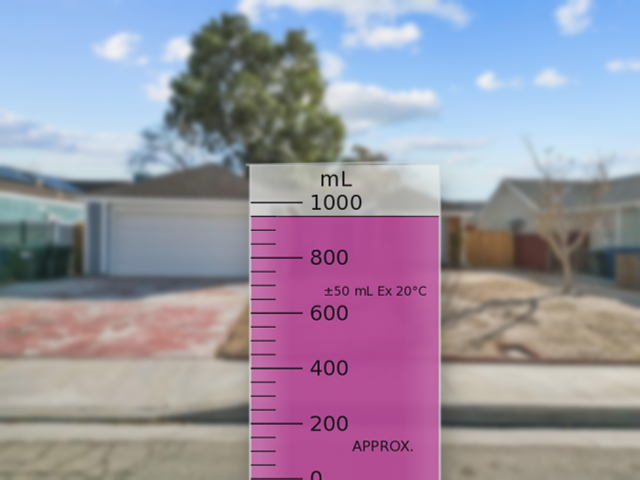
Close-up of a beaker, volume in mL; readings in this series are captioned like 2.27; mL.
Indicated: 950; mL
